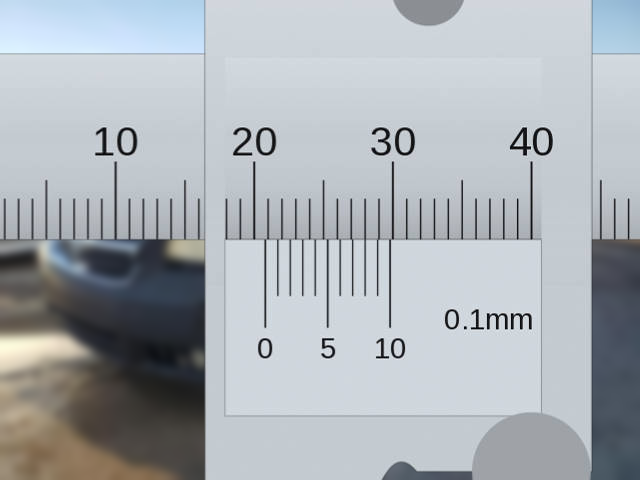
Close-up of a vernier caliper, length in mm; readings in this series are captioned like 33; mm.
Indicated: 20.8; mm
